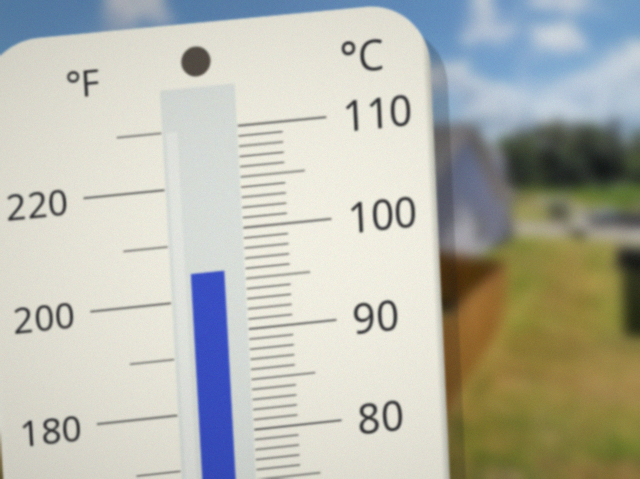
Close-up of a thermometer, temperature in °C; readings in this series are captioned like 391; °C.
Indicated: 96; °C
